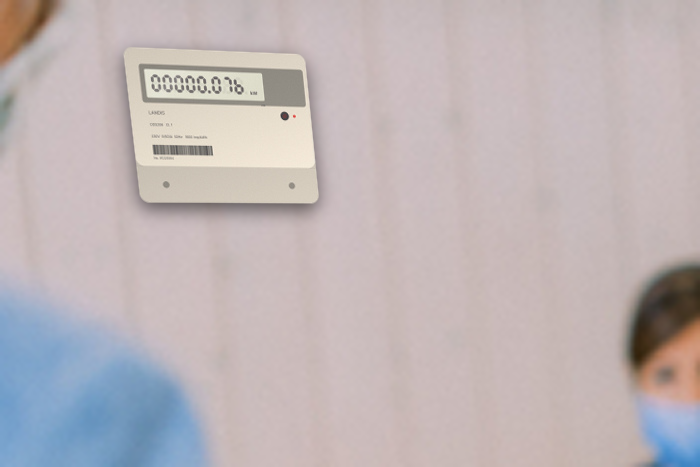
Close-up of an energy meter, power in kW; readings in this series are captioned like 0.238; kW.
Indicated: 0.076; kW
